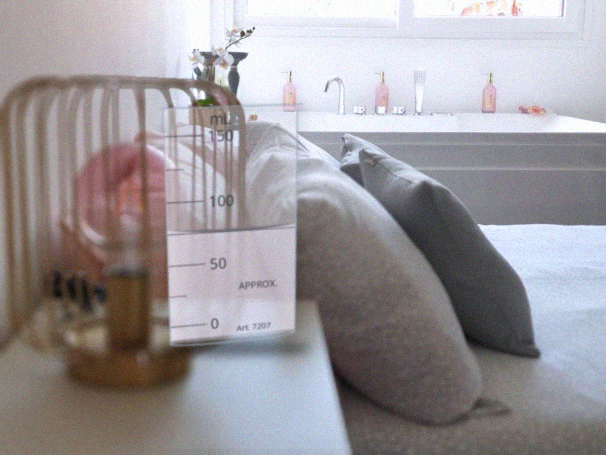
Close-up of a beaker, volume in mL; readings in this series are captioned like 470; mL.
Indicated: 75; mL
